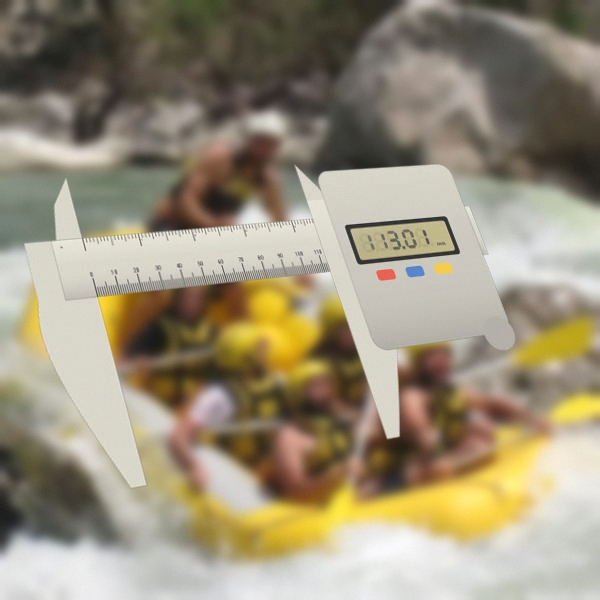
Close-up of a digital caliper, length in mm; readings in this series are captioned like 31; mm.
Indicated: 113.01; mm
